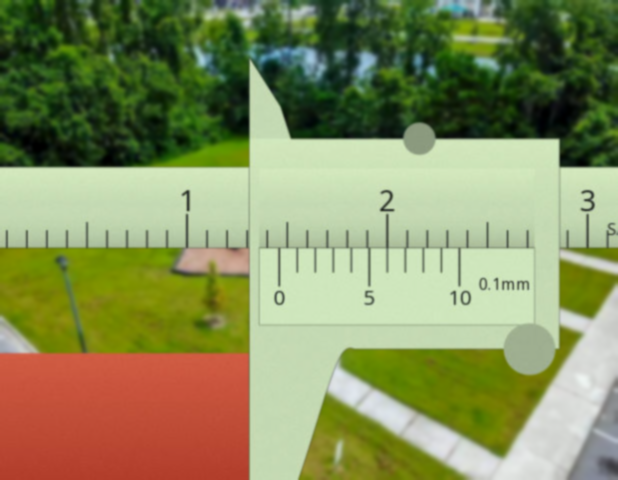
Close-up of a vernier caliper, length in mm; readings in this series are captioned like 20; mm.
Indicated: 14.6; mm
